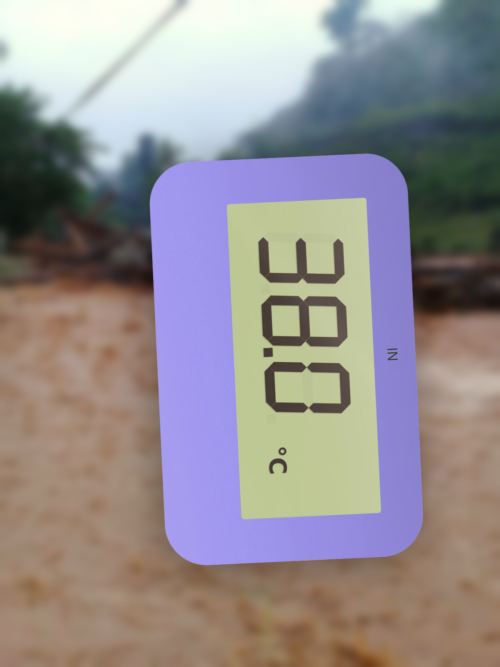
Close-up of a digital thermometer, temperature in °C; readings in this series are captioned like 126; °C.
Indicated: 38.0; °C
